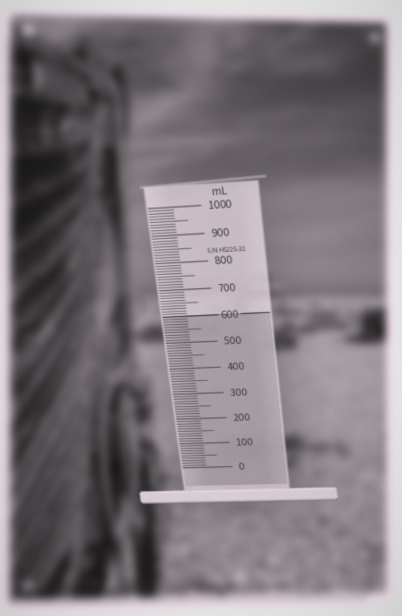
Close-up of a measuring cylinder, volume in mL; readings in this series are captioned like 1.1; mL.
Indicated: 600; mL
